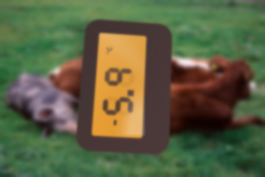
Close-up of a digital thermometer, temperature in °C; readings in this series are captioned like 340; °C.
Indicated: -5.9; °C
